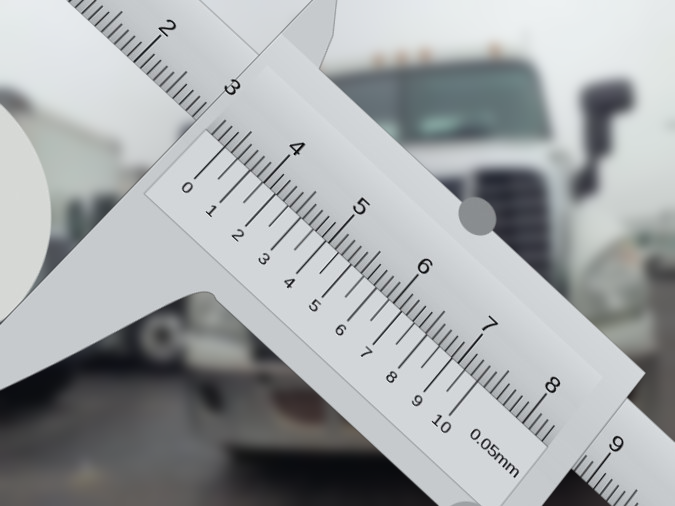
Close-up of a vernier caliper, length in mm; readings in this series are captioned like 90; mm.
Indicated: 34.0; mm
